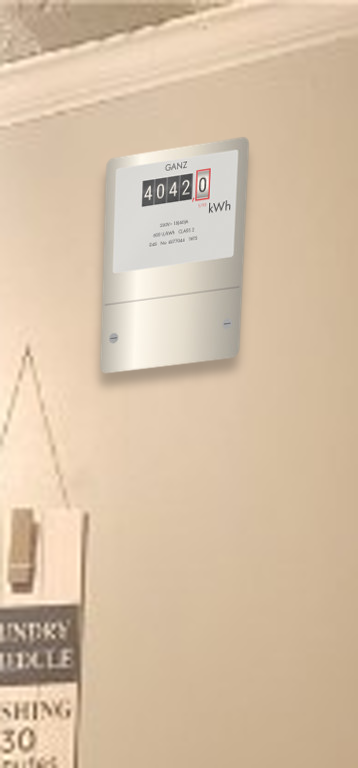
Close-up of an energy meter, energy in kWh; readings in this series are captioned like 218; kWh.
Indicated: 4042.0; kWh
